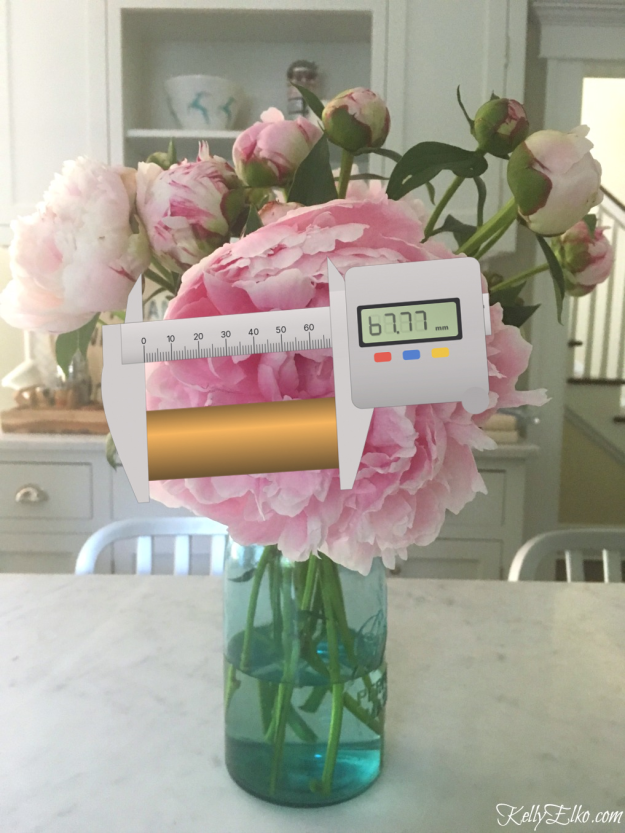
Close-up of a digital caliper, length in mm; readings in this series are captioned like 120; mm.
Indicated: 67.77; mm
